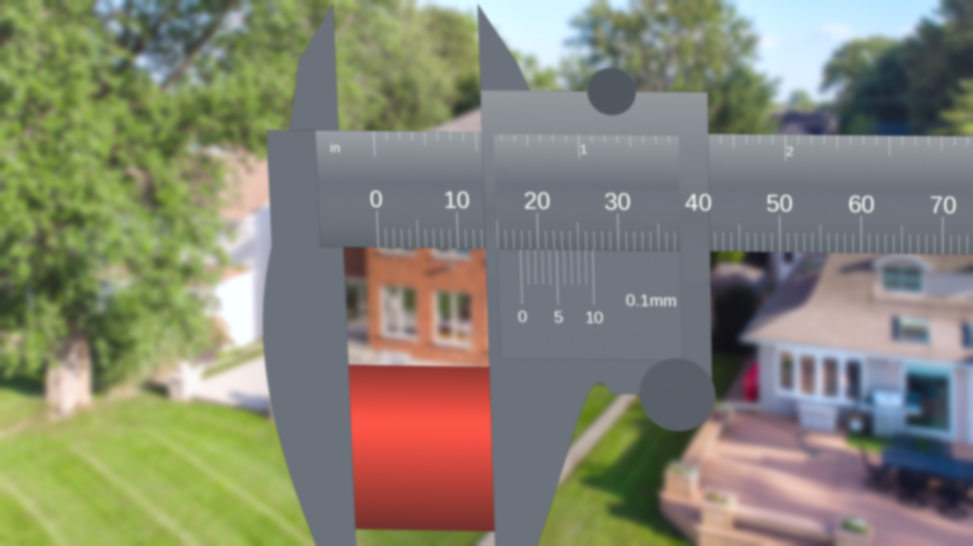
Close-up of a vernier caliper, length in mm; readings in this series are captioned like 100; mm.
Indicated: 17.8; mm
